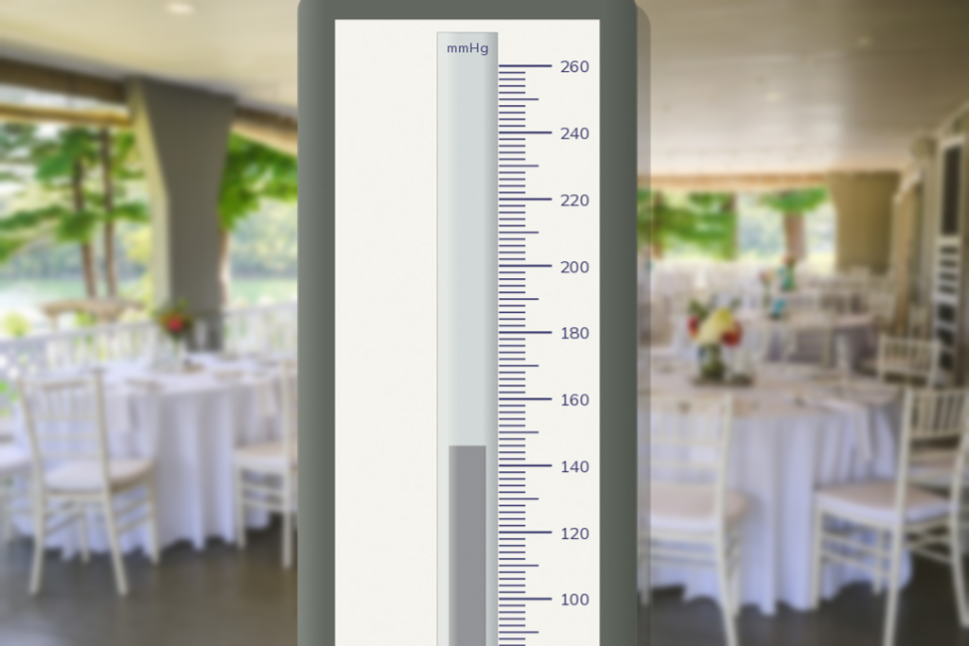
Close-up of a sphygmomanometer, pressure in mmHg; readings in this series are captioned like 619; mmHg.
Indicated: 146; mmHg
